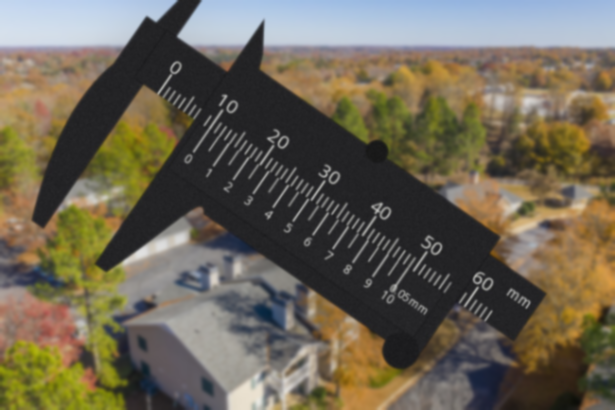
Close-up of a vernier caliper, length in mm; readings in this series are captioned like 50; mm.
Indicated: 10.0; mm
